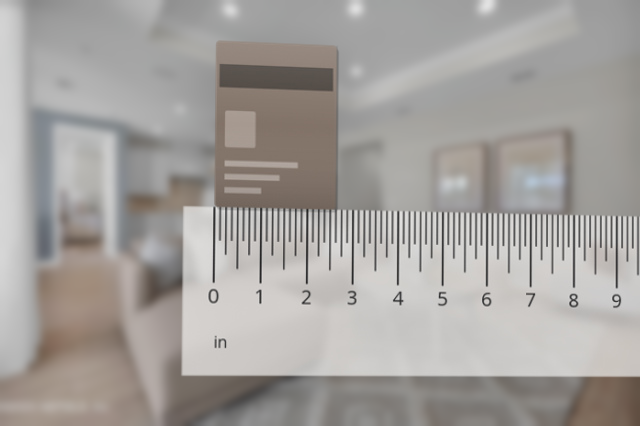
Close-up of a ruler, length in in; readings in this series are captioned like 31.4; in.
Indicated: 2.625; in
